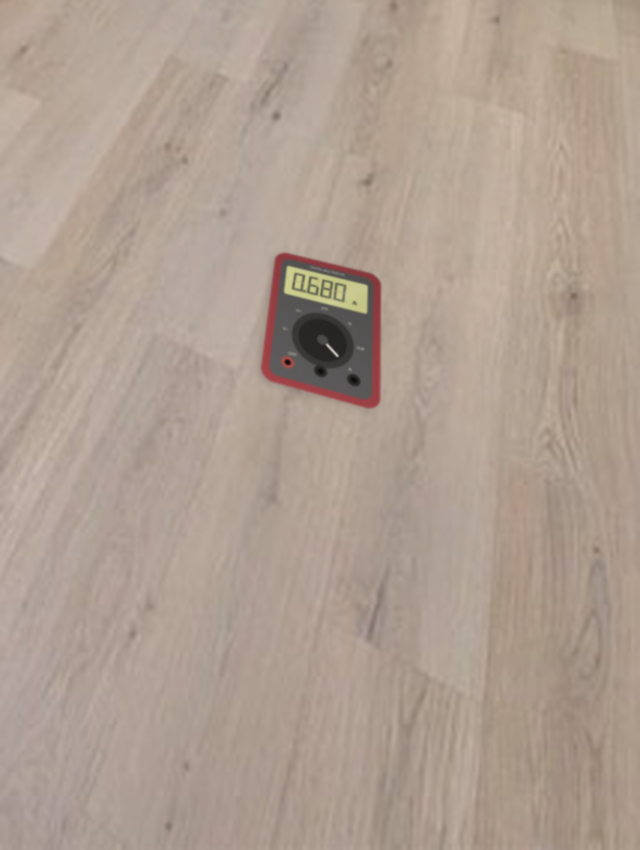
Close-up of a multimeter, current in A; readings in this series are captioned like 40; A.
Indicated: 0.680; A
